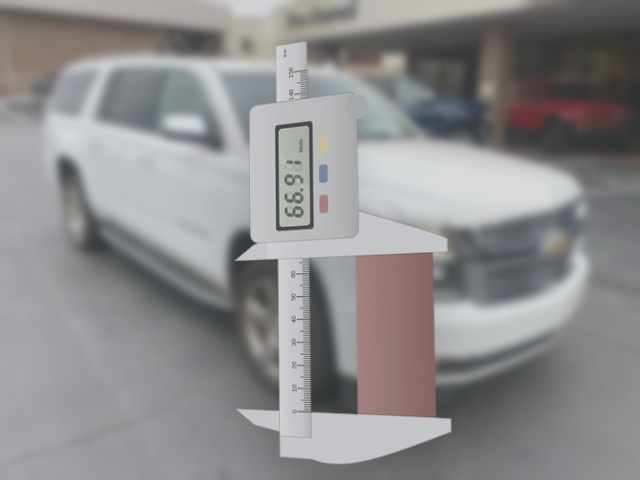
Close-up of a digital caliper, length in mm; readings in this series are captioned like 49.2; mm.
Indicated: 66.91; mm
